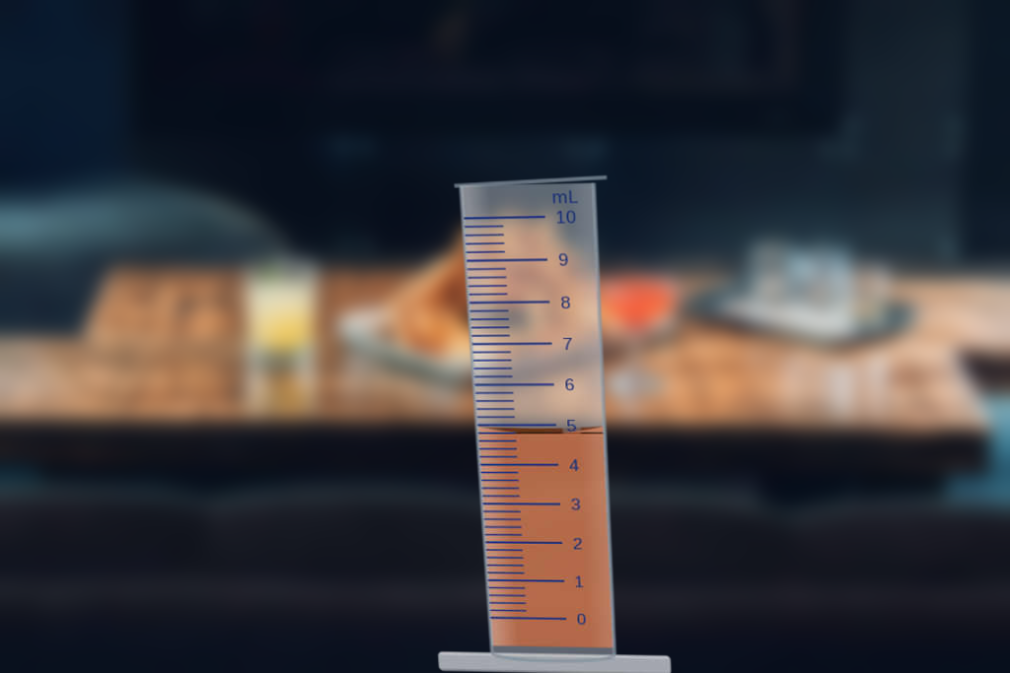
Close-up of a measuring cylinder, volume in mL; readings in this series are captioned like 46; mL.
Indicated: 4.8; mL
